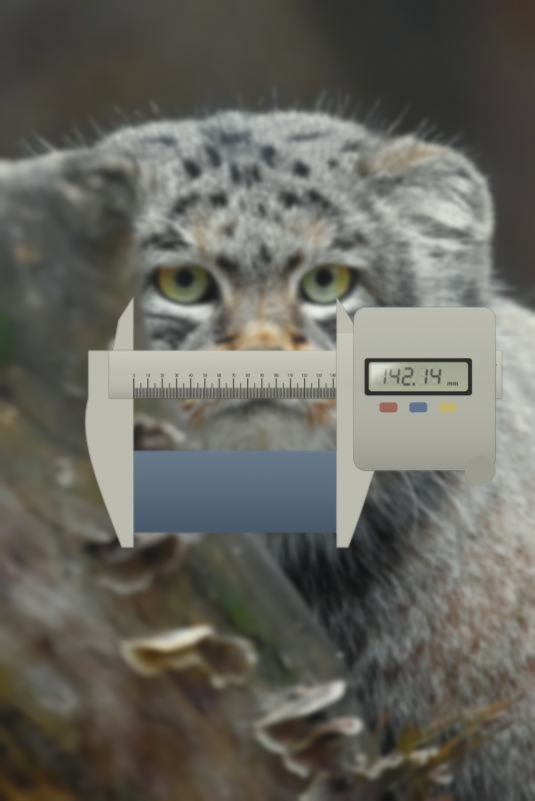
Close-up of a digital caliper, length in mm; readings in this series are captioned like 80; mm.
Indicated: 142.14; mm
